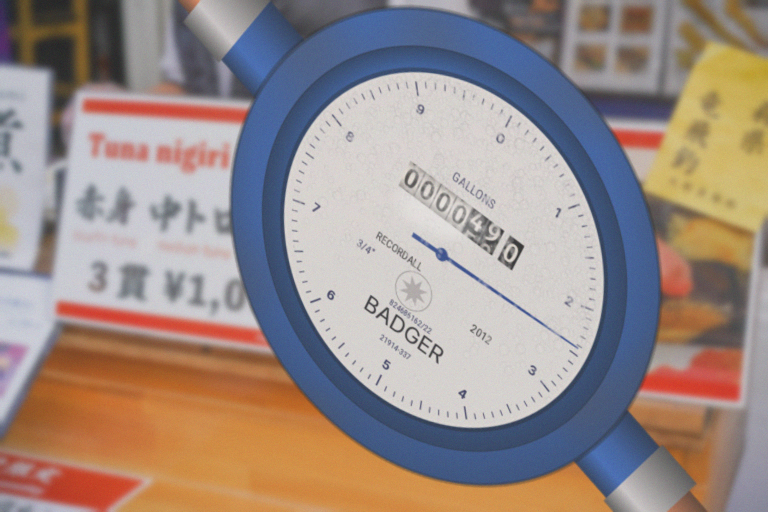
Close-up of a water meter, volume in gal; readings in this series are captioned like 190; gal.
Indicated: 492.4; gal
